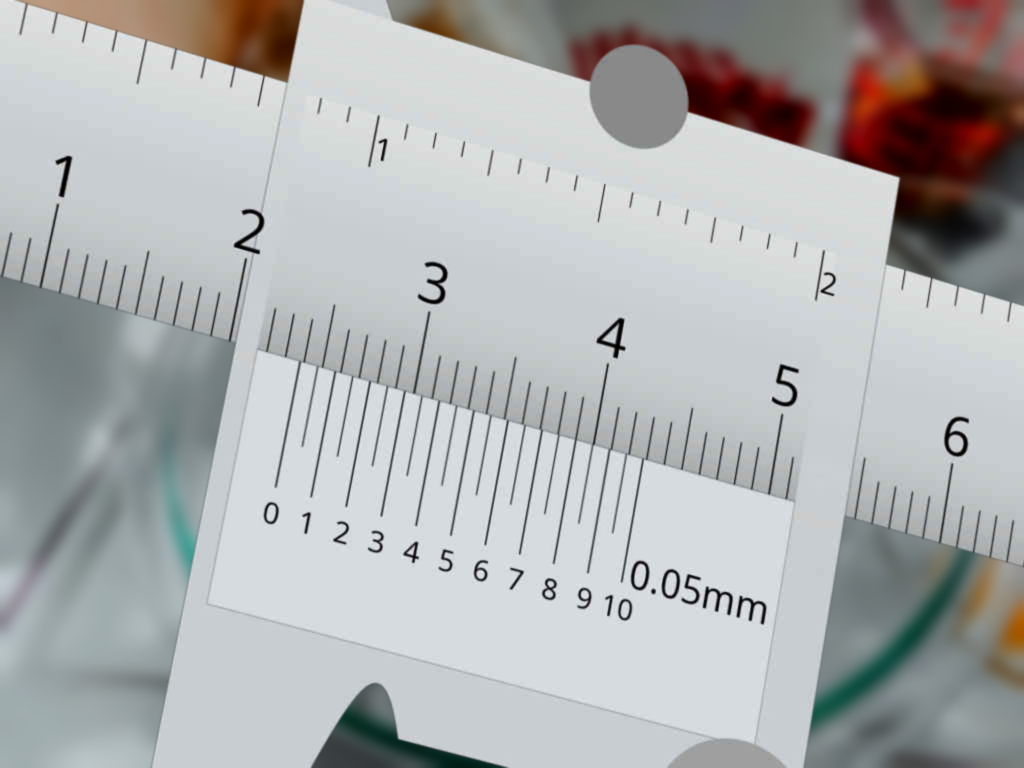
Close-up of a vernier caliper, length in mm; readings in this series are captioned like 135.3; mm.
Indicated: 23.8; mm
